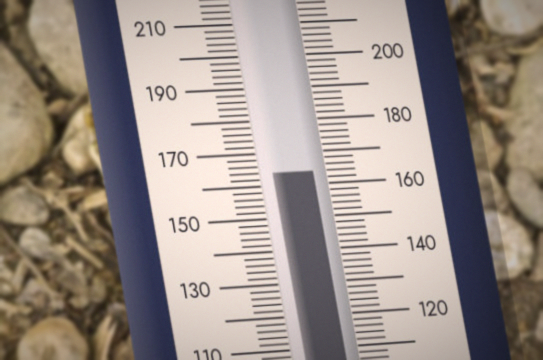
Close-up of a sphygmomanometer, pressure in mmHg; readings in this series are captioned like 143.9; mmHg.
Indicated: 164; mmHg
